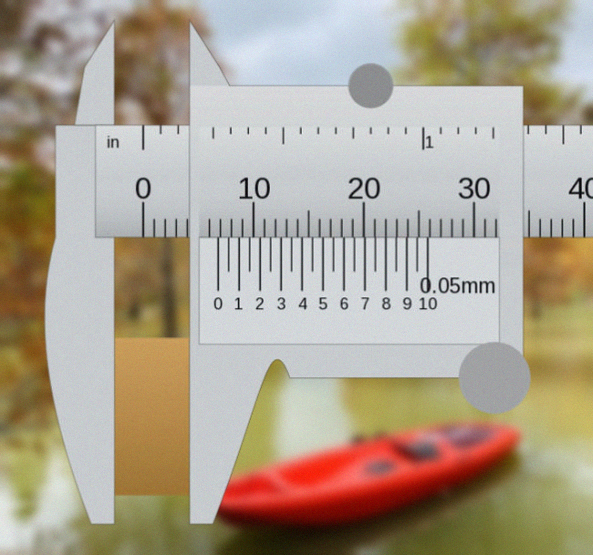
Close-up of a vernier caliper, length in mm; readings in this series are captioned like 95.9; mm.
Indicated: 6.8; mm
